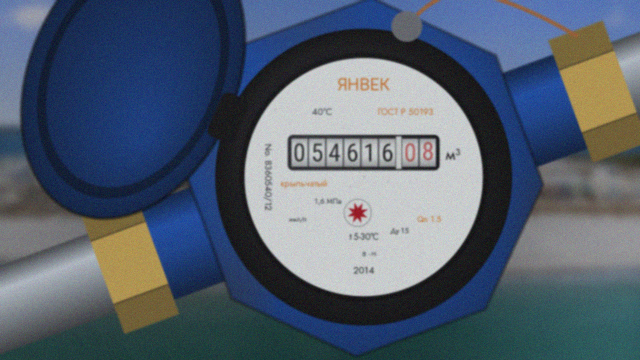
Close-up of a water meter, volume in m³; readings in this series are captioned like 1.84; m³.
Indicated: 54616.08; m³
